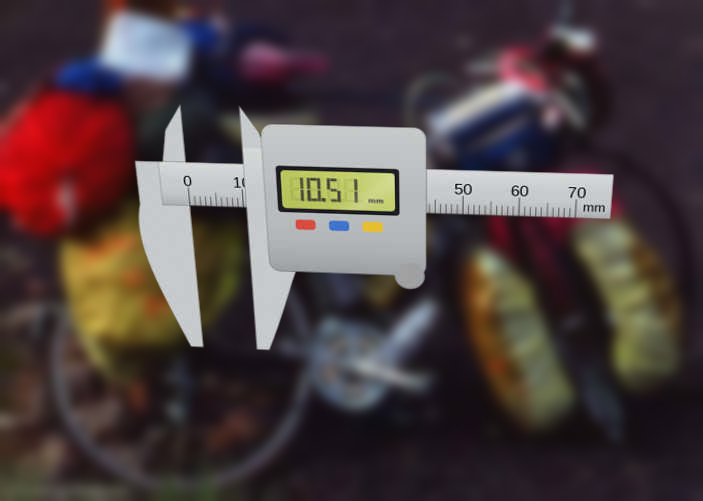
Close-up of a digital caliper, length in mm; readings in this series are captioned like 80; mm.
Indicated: 10.51; mm
